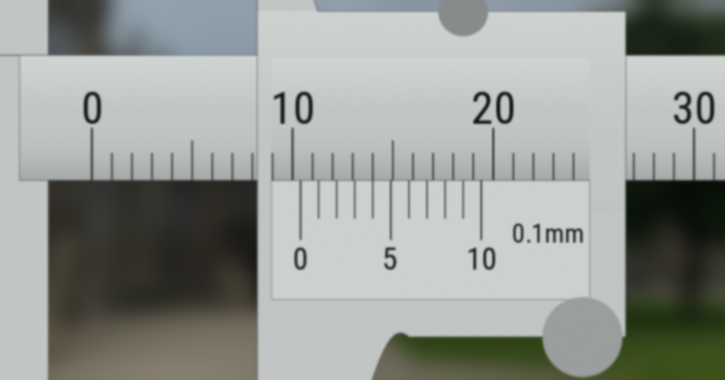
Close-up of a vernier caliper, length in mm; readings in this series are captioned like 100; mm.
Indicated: 10.4; mm
